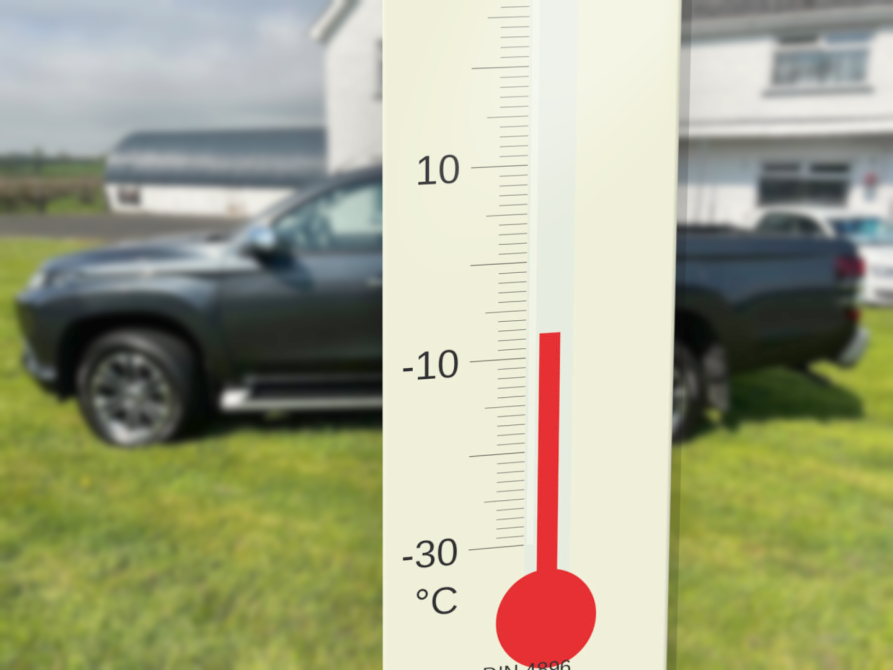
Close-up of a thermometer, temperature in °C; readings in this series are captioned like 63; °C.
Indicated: -7.5; °C
